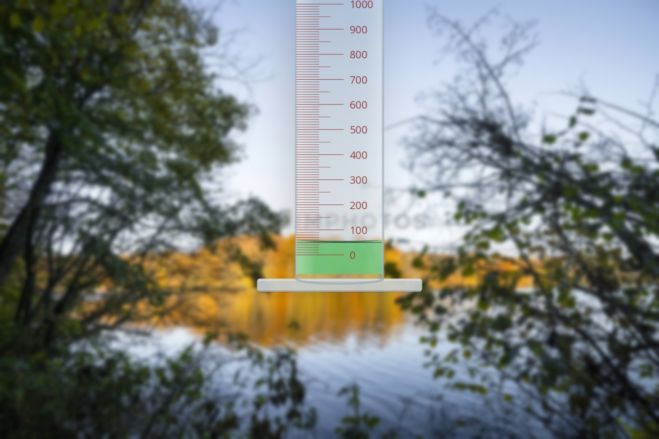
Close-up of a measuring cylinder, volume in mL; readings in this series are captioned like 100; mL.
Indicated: 50; mL
